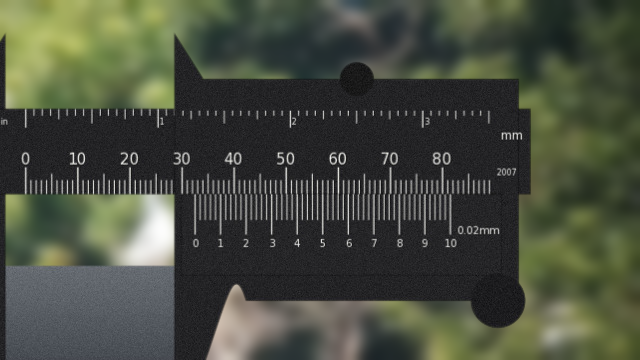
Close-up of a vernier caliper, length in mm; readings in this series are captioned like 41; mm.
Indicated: 32.5; mm
